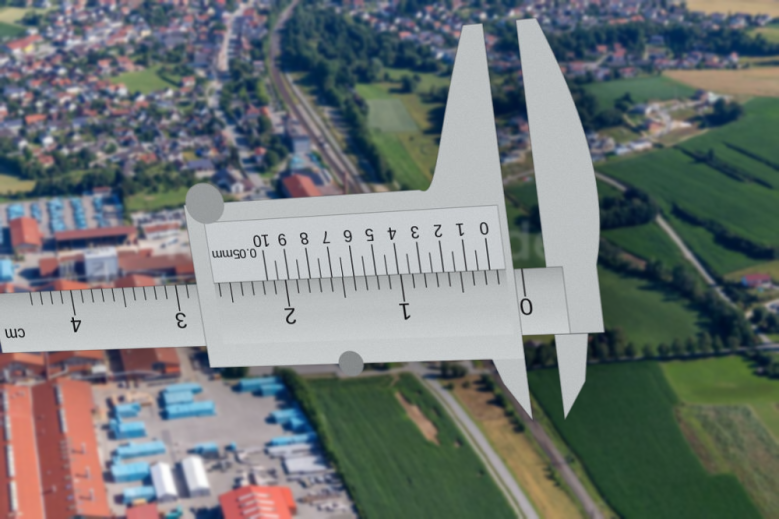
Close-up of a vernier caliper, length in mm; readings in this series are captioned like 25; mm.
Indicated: 2.6; mm
